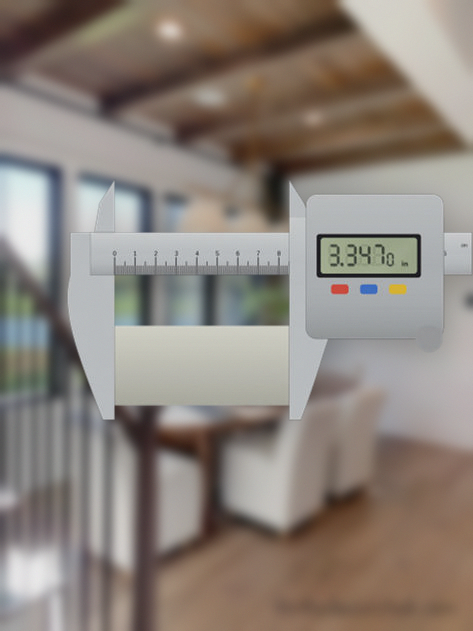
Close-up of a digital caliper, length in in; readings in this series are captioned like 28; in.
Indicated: 3.3470; in
